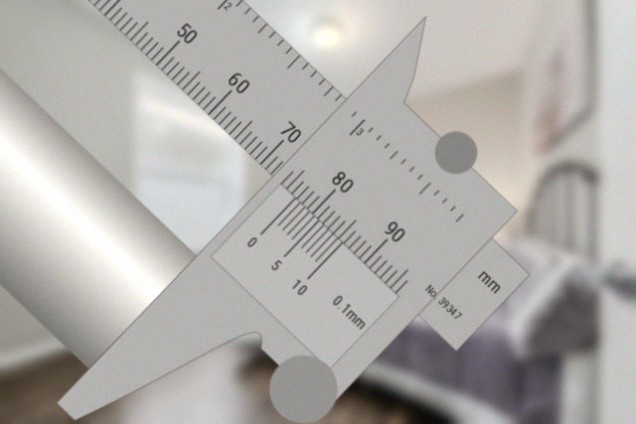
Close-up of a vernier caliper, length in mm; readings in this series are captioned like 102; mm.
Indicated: 76.8; mm
